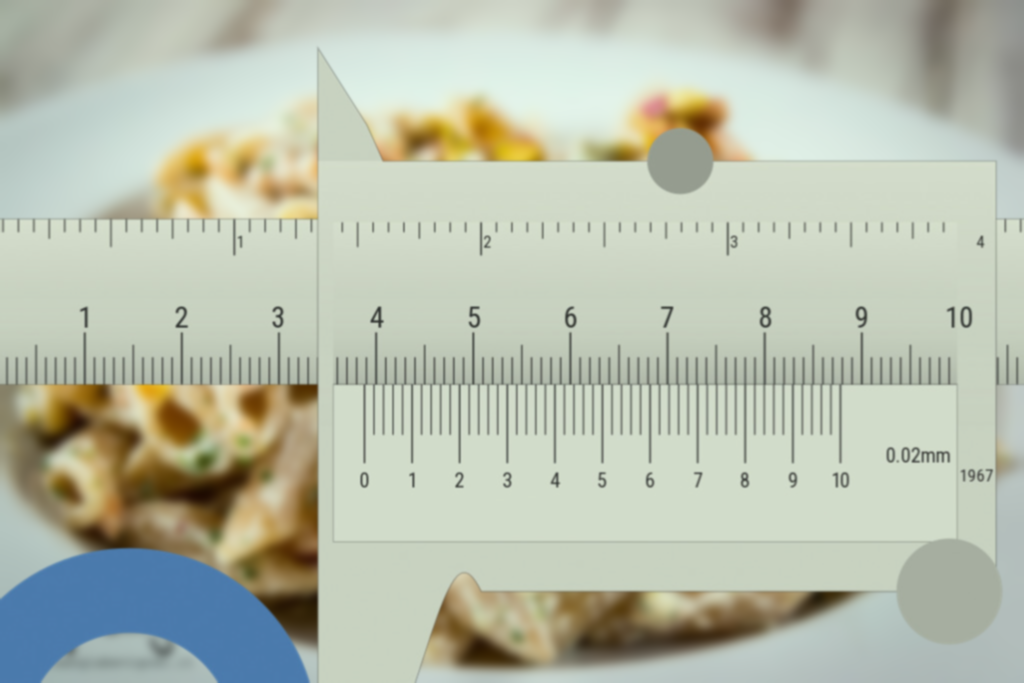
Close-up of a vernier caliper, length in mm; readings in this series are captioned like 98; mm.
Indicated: 38.8; mm
